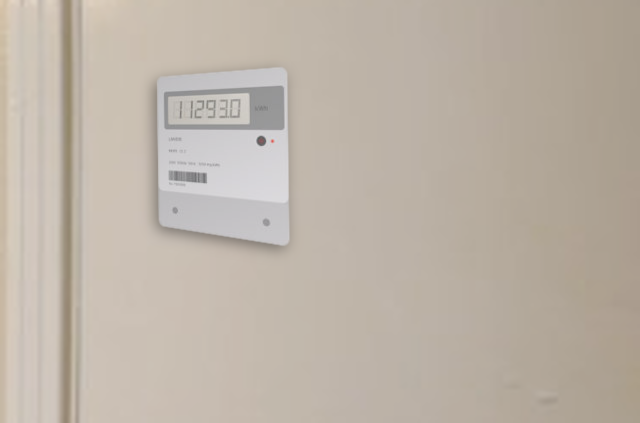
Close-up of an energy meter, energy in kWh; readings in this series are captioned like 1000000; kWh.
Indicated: 11293.0; kWh
